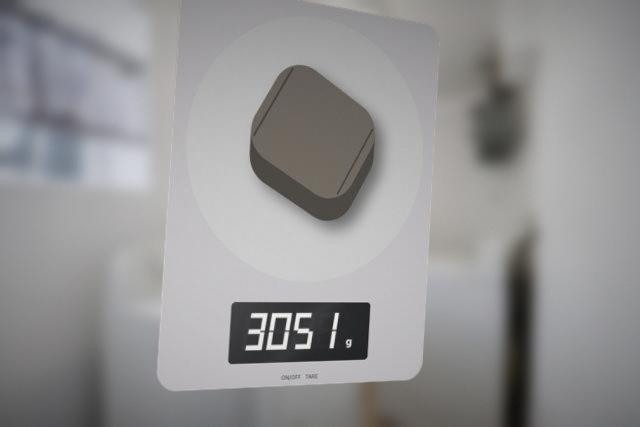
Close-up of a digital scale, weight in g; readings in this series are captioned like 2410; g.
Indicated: 3051; g
